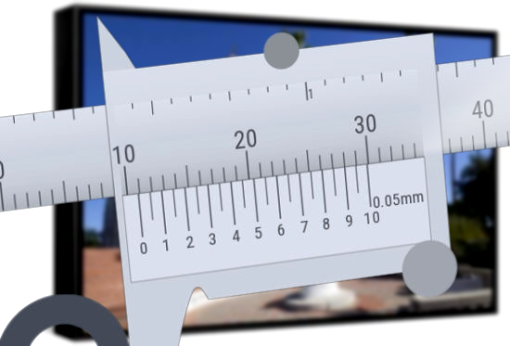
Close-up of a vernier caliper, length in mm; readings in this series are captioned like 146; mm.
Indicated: 10.9; mm
